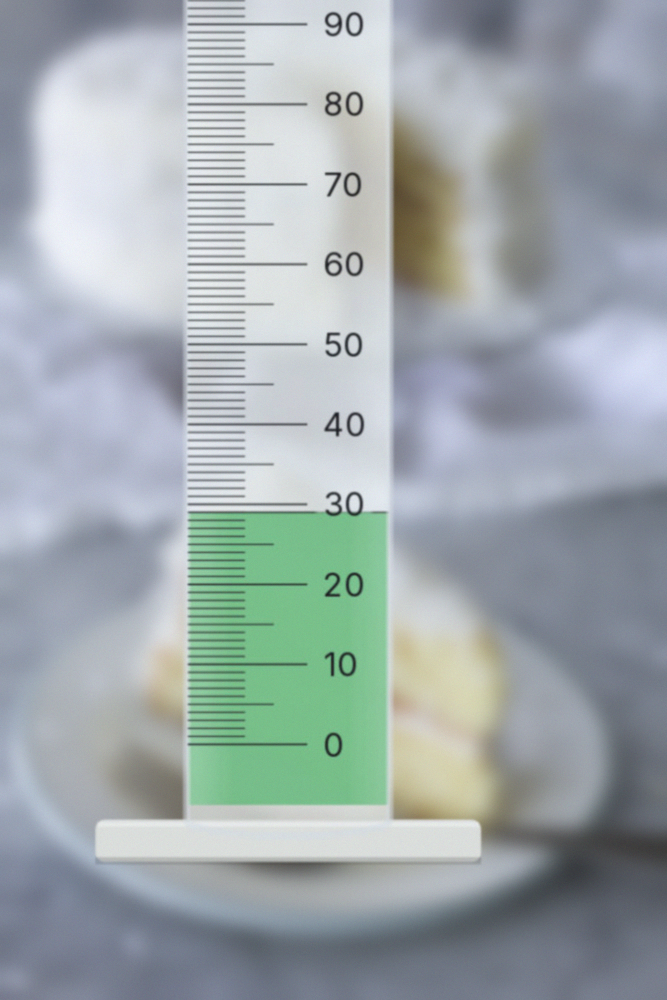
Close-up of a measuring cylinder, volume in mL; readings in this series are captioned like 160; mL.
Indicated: 29; mL
